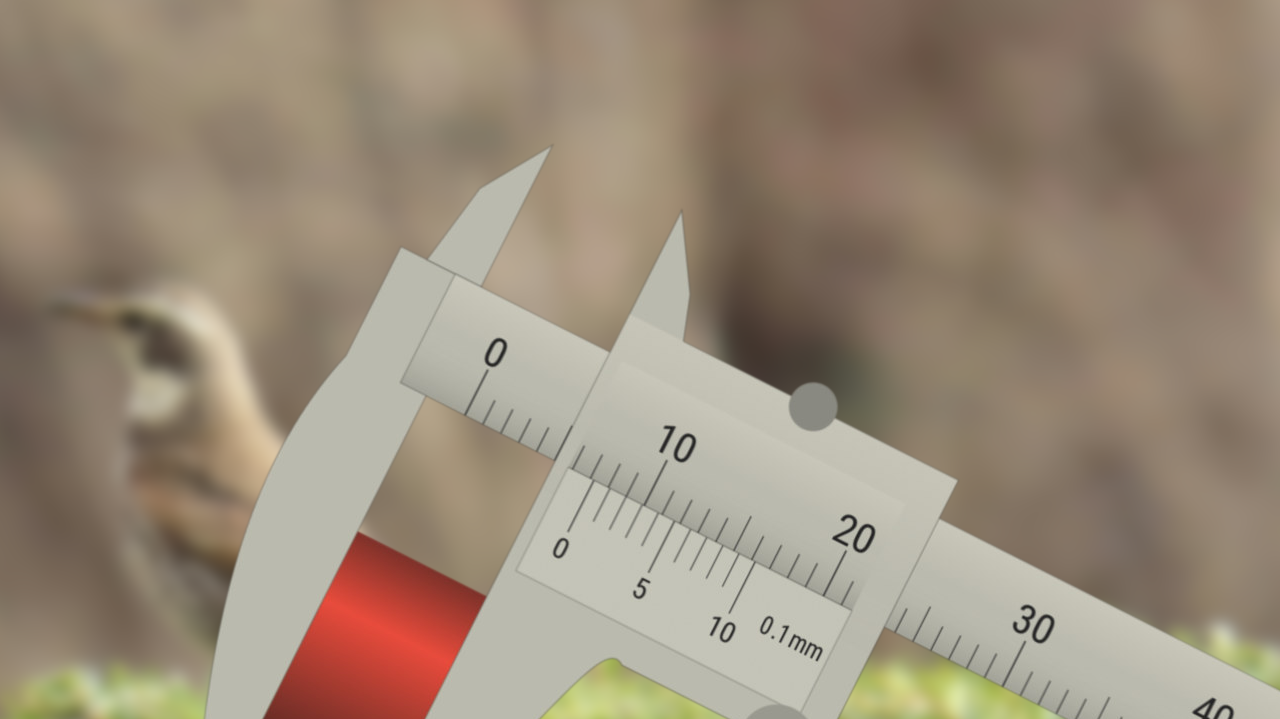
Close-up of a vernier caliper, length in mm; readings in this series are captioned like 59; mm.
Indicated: 7.2; mm
